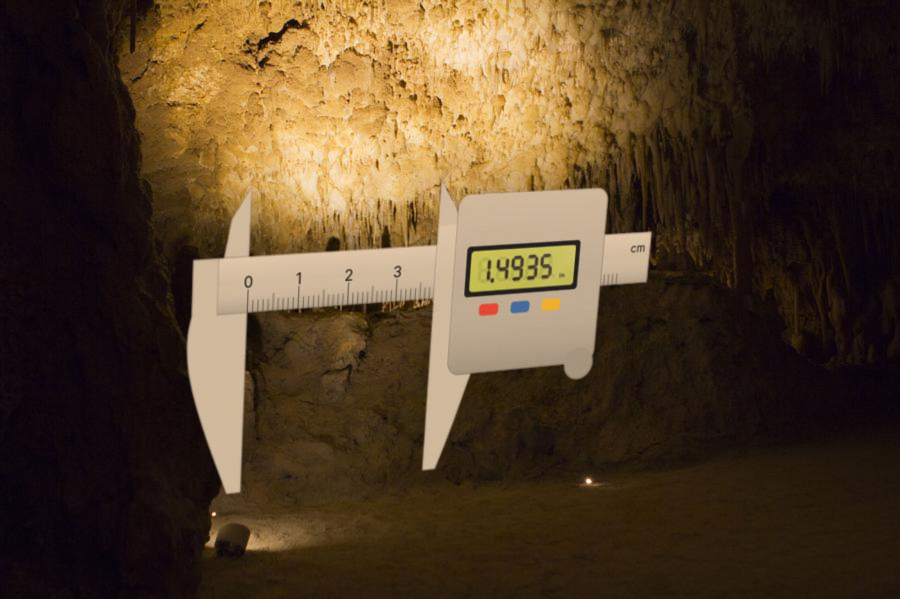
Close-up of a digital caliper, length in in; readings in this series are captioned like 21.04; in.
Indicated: 1.4935; in
